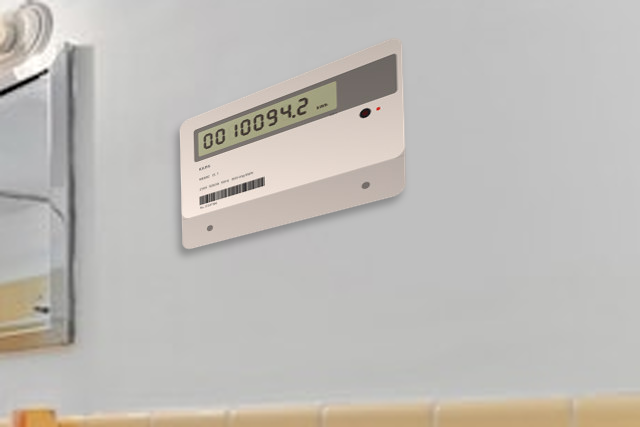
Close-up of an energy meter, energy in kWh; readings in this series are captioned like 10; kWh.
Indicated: 10094.2; kWh
